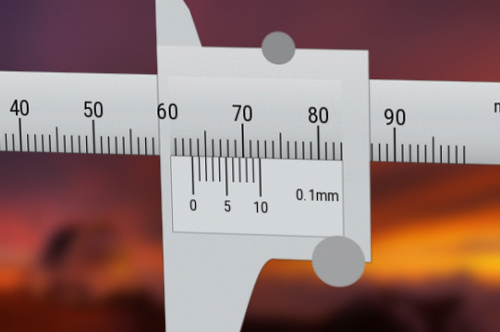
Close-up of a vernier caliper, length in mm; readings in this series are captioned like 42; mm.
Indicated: 63.2; mm
